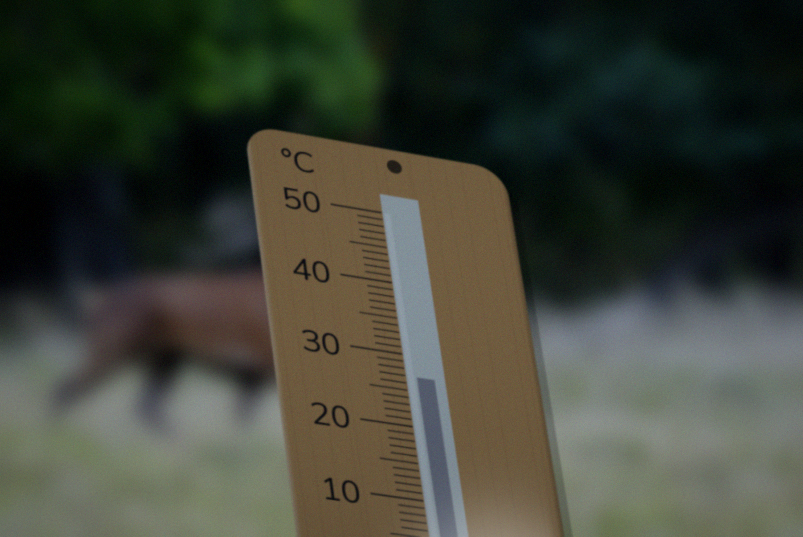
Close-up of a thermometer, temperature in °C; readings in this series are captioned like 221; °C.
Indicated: 27; °C
